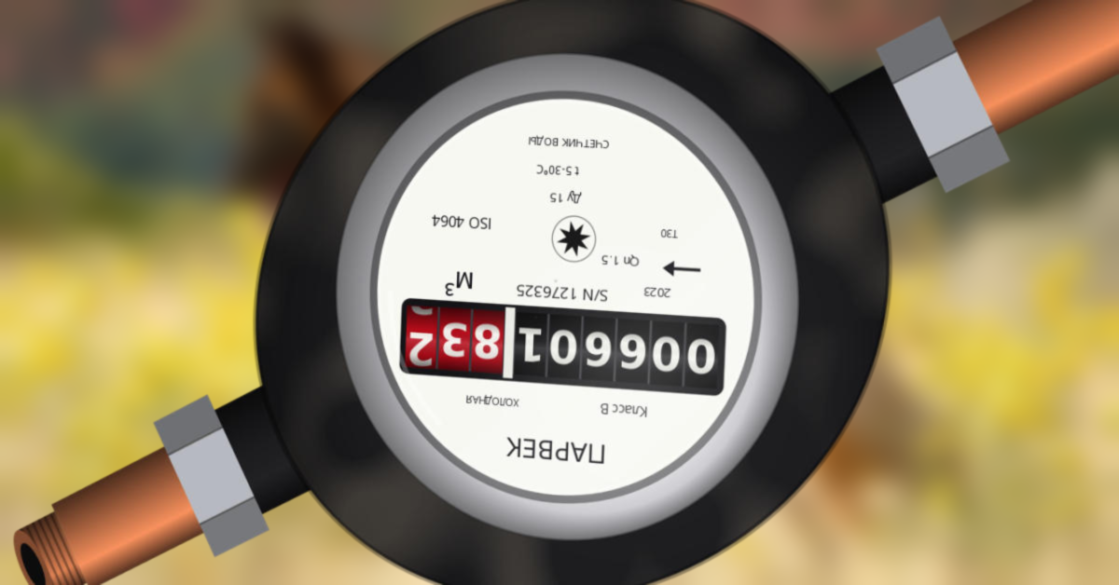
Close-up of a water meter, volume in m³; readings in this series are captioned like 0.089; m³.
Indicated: 6601.832; m³
